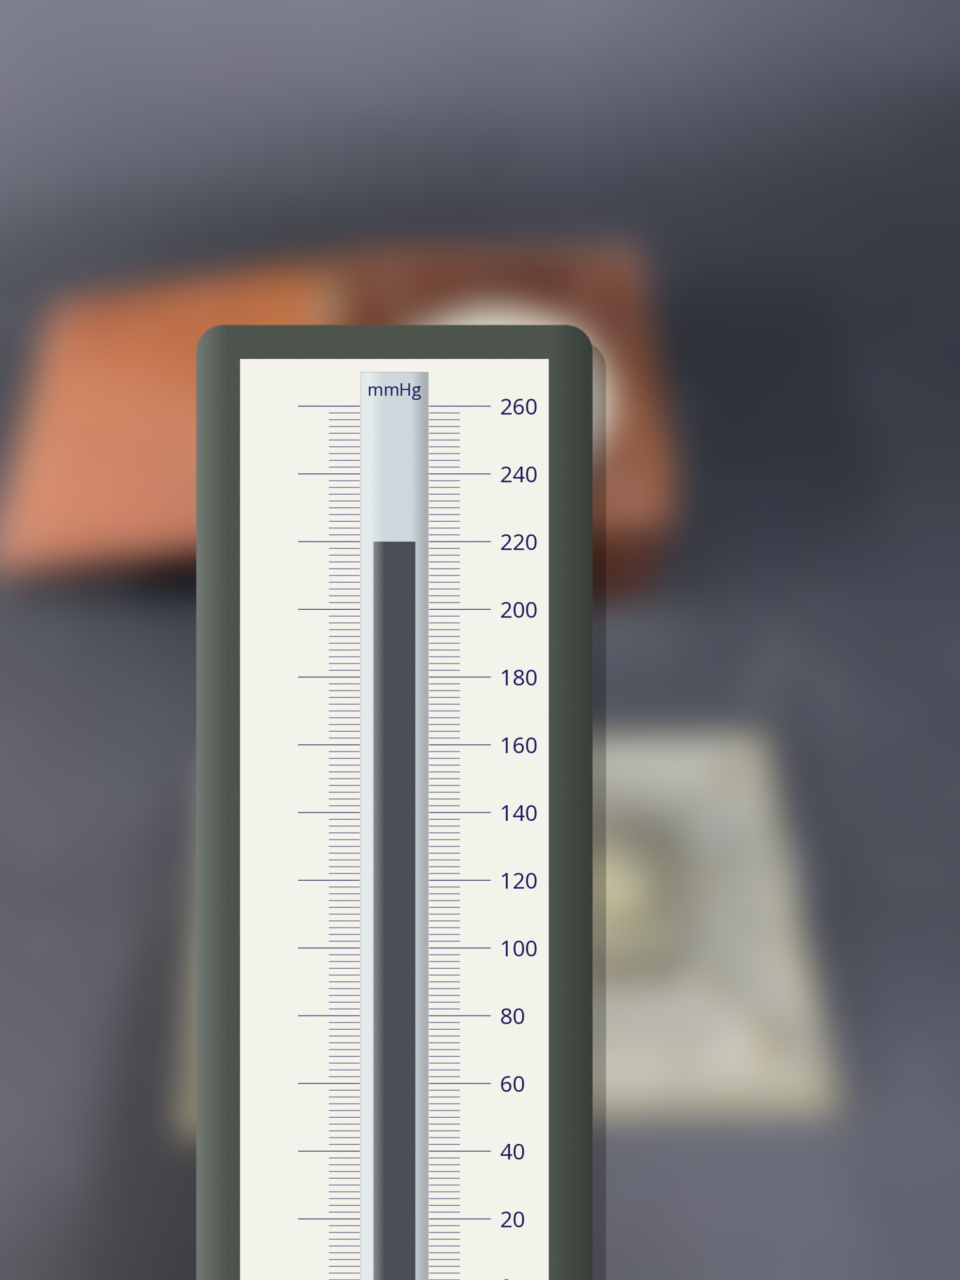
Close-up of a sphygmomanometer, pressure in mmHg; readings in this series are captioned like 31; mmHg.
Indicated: 220; mmHg
